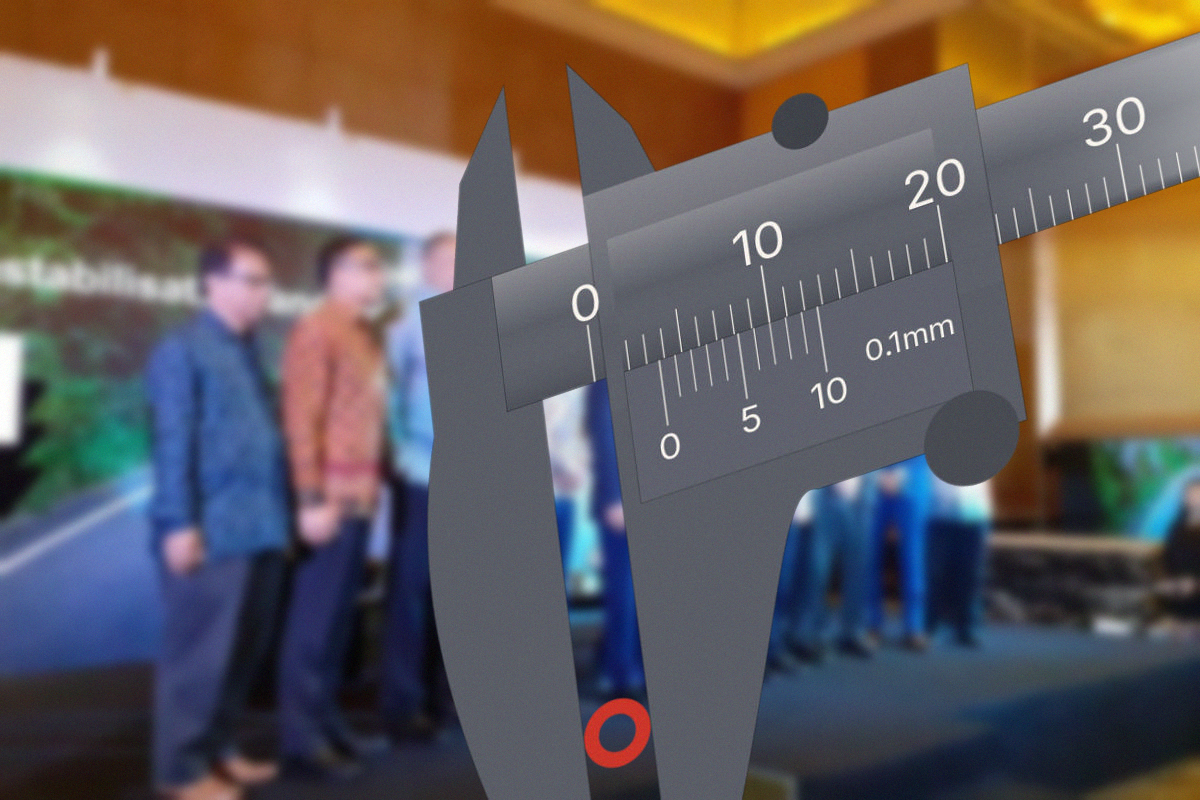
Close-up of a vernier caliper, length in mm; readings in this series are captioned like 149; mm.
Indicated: 3.7; mm
